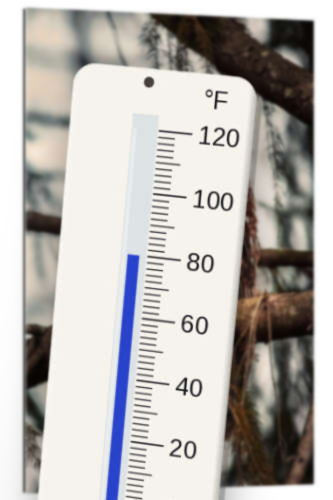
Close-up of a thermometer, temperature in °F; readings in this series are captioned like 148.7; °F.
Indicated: 80; °F
